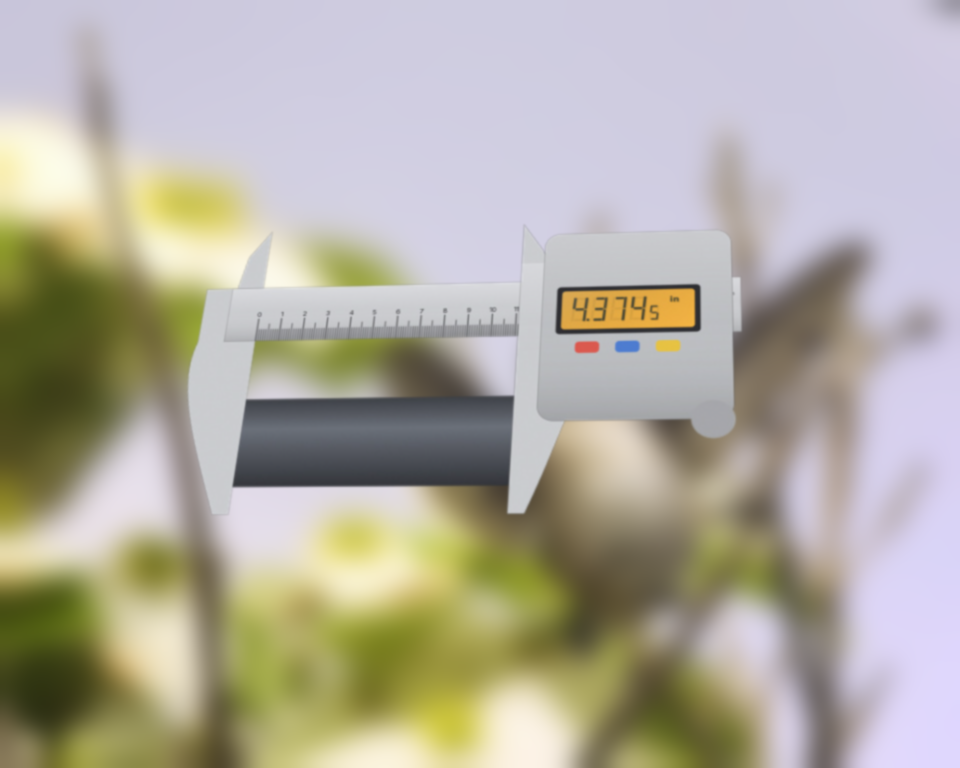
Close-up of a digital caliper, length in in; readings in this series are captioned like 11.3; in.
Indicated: 4.3745; in
